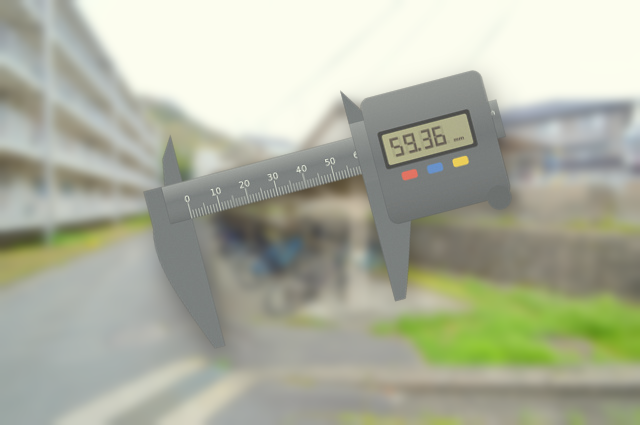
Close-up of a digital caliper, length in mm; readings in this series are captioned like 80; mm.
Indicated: 59.36; mm
